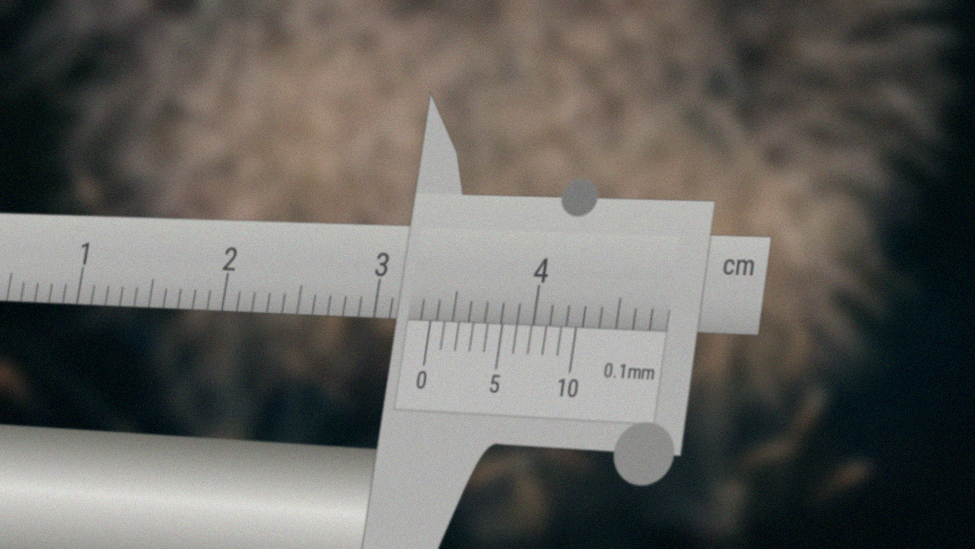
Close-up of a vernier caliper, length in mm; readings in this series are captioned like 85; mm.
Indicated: 33.6; mm
